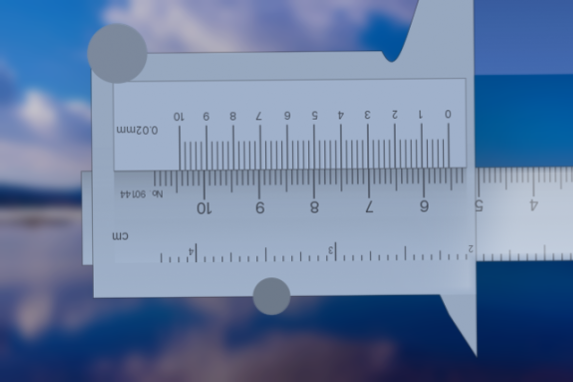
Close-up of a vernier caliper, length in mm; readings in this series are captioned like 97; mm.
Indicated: 55.4; mm
